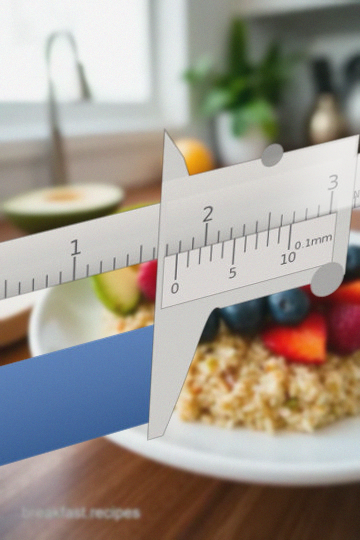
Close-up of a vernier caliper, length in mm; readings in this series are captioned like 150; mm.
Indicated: 17.8; mm
